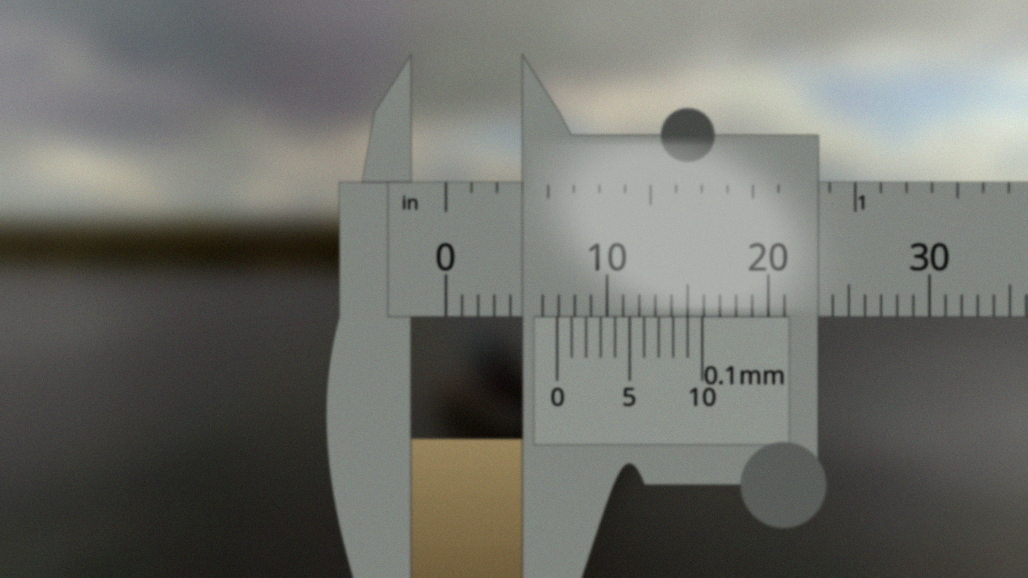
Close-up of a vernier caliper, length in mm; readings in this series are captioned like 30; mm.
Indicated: 6.9; mm
